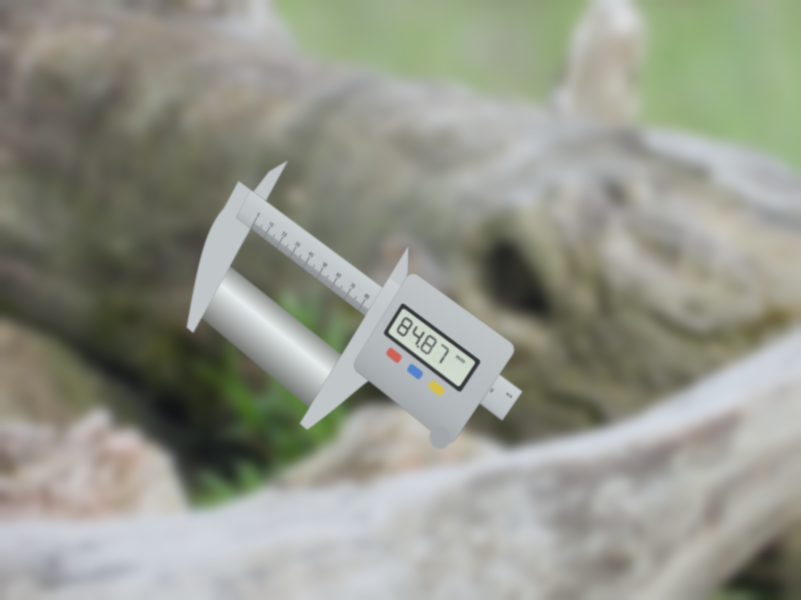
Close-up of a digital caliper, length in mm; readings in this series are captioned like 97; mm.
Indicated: 84.87; mm
